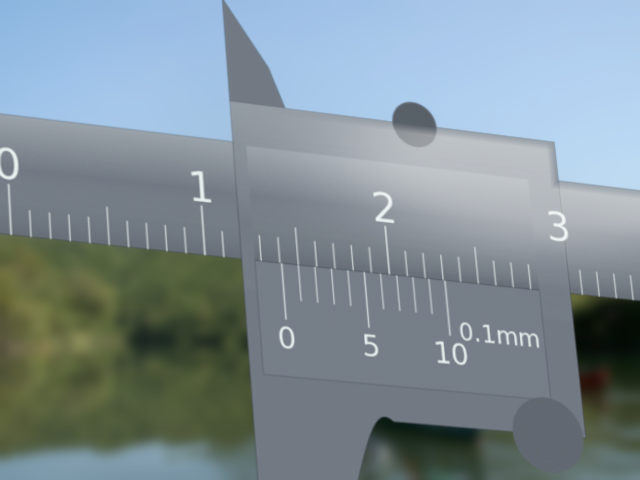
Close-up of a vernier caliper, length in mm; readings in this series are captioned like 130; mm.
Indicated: 14.1; mm
